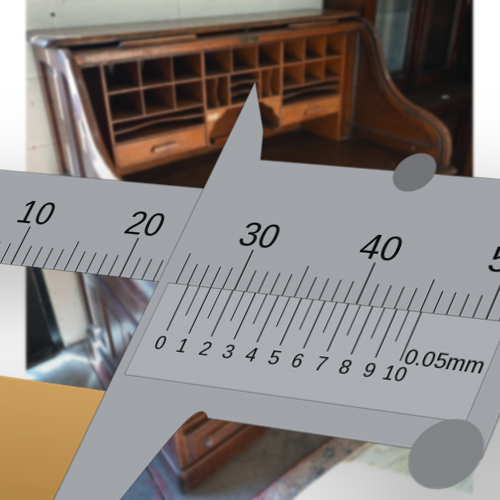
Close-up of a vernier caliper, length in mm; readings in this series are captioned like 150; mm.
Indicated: 26.1; mm
